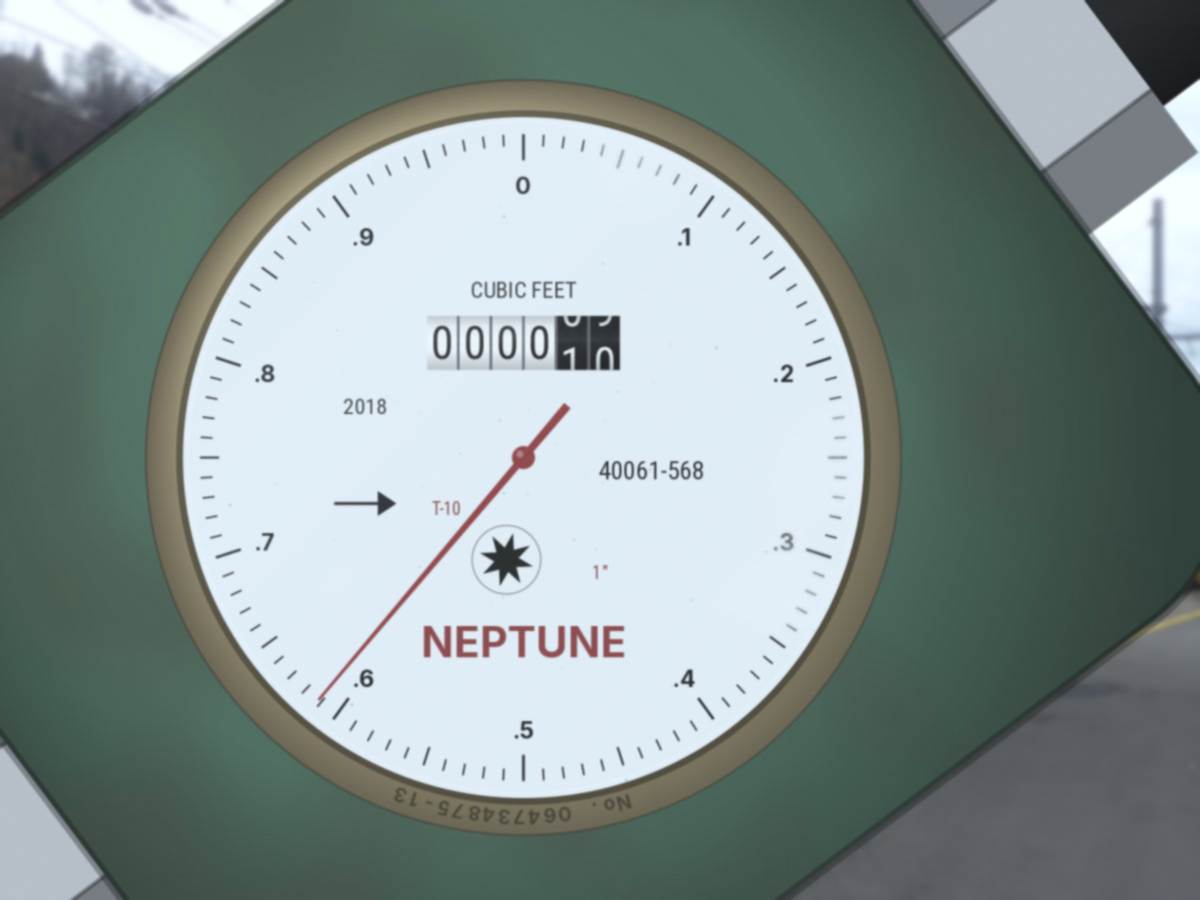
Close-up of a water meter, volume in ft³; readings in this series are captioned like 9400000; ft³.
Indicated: 9.61; ft³
